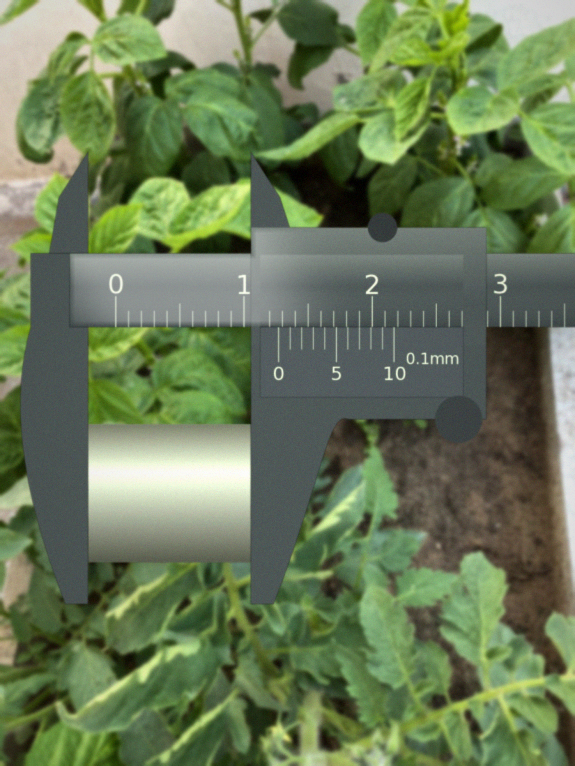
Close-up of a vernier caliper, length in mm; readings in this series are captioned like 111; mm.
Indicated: 12.7; mm
